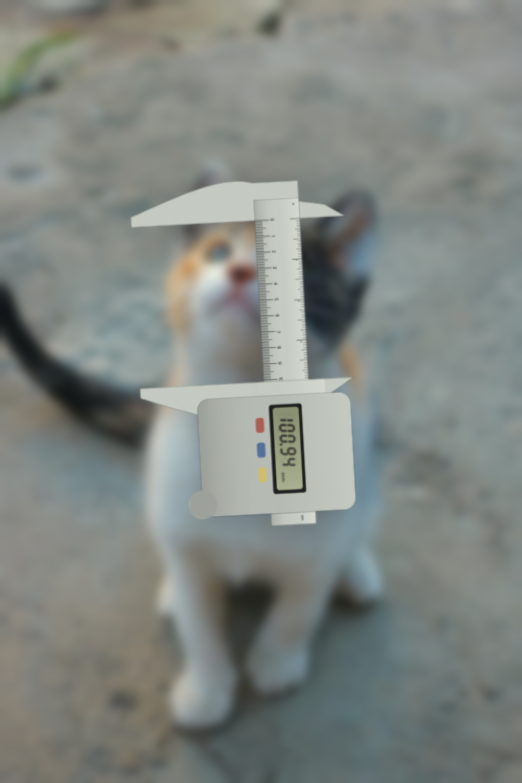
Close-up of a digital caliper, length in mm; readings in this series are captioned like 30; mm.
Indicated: 100.94; mm
